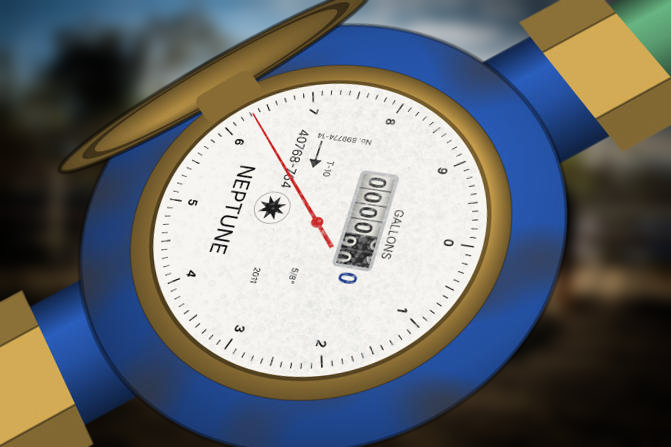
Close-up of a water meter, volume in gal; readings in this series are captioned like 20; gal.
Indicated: 896.3; gal
